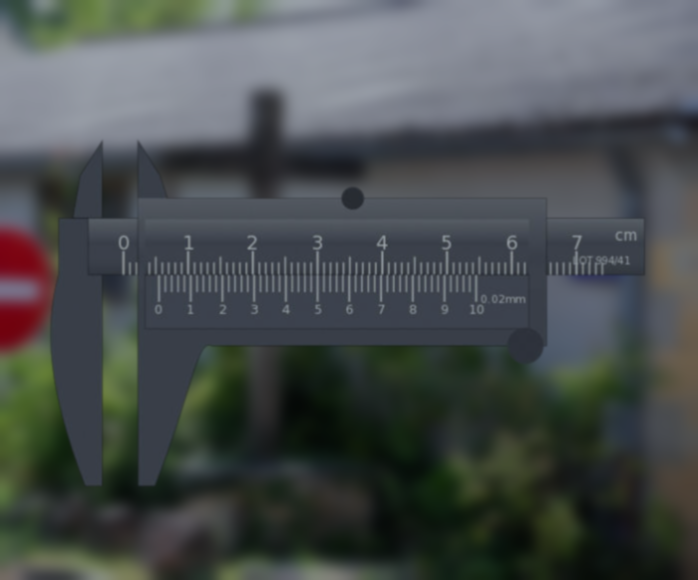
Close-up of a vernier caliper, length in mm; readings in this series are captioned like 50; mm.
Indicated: 5.5; mm
